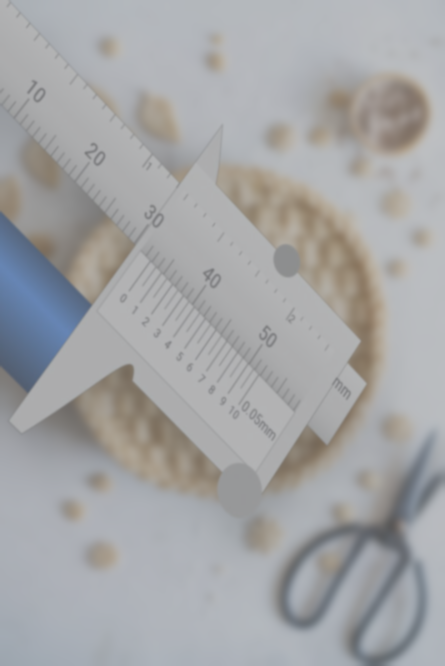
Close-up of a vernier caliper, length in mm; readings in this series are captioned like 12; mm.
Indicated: 32.8; mm
